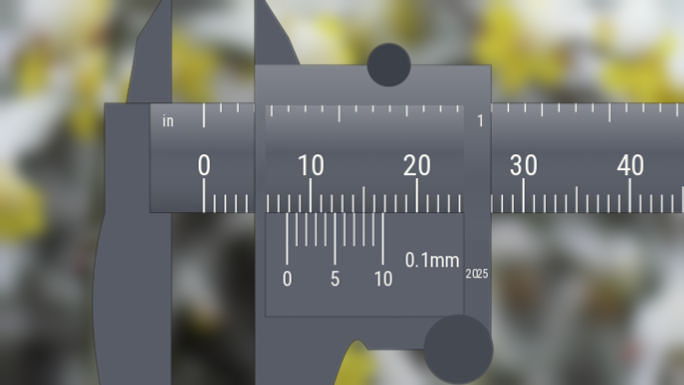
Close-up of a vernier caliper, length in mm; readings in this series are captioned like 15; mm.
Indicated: 7.8; mm
